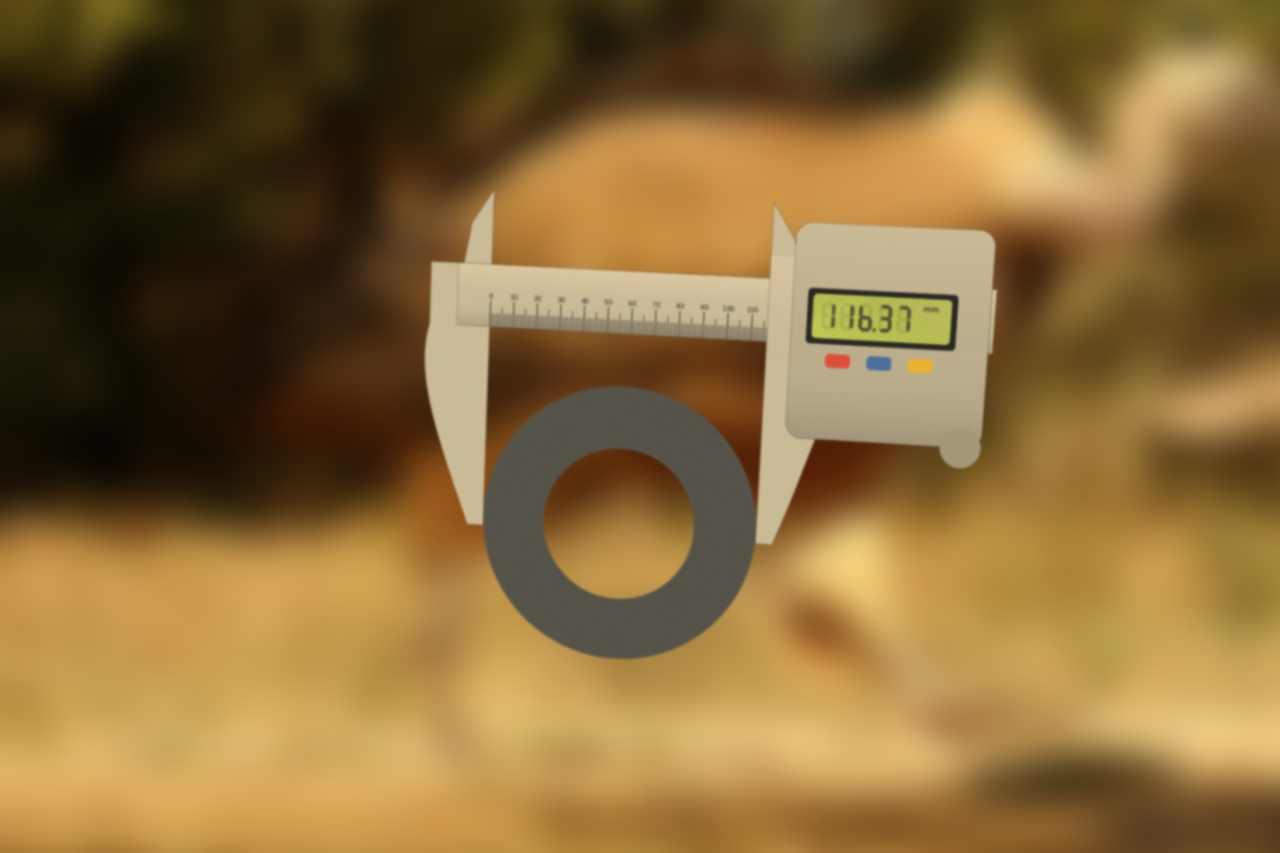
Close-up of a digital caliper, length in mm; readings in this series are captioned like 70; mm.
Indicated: 116.37; mm
